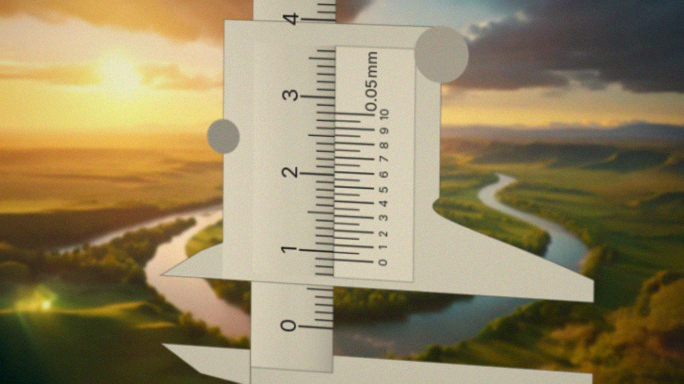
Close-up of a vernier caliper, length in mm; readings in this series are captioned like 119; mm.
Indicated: 9.0; mm
